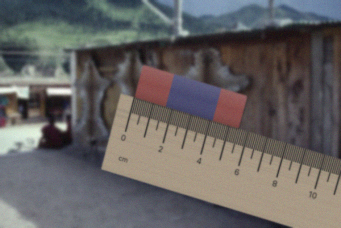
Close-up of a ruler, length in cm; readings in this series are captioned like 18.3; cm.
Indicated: 5.5; cm
